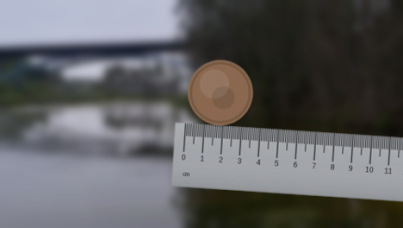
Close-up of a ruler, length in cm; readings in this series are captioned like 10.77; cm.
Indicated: 3.5; cm
